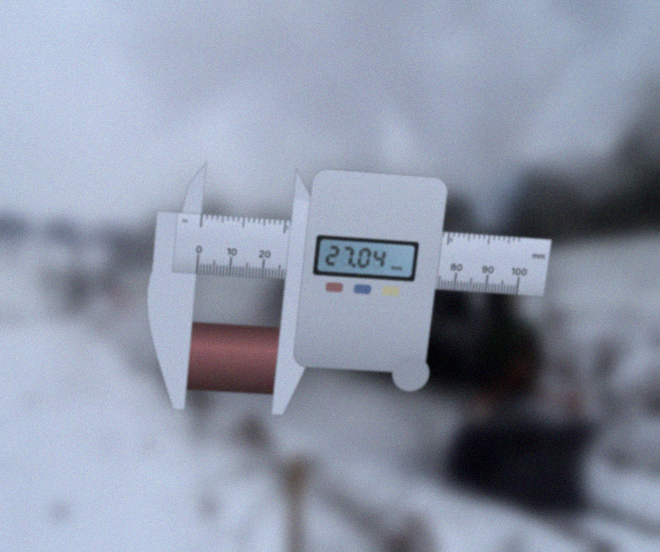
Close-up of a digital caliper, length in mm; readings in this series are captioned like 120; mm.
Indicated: 27.04; mm
